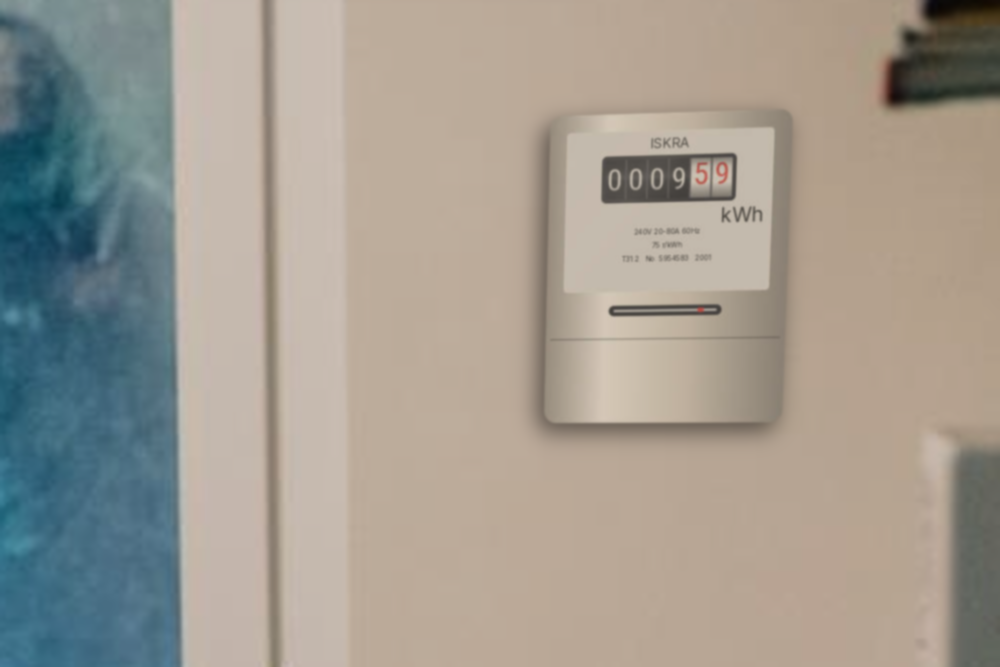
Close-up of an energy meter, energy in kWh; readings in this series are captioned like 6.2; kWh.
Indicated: 9.59; kWh
